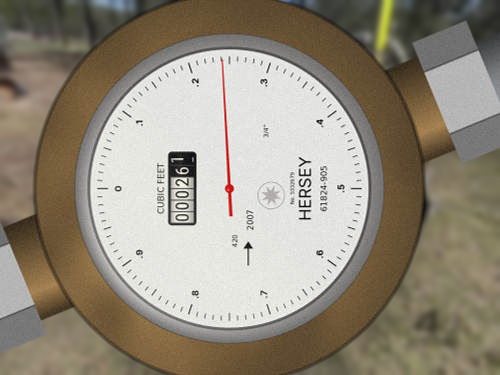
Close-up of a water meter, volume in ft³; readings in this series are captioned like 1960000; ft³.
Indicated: 261.24; ft³
